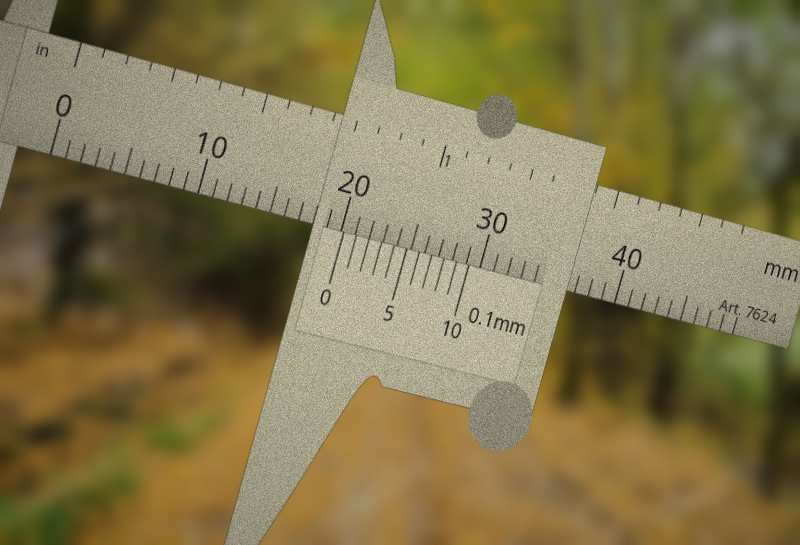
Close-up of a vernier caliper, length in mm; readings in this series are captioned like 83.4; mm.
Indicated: 20.2; mm
